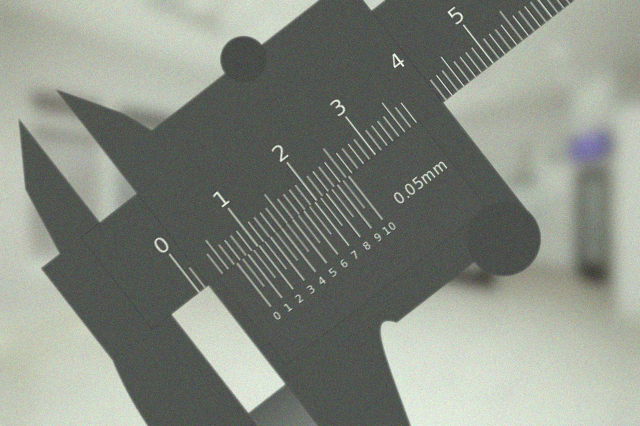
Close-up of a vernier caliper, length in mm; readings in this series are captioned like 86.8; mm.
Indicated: 6.4; mm
